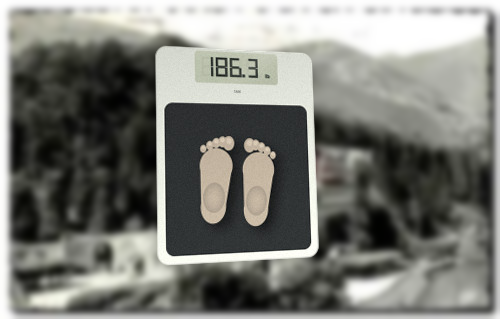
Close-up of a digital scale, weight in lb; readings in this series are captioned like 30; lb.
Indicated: 186.3; lb
